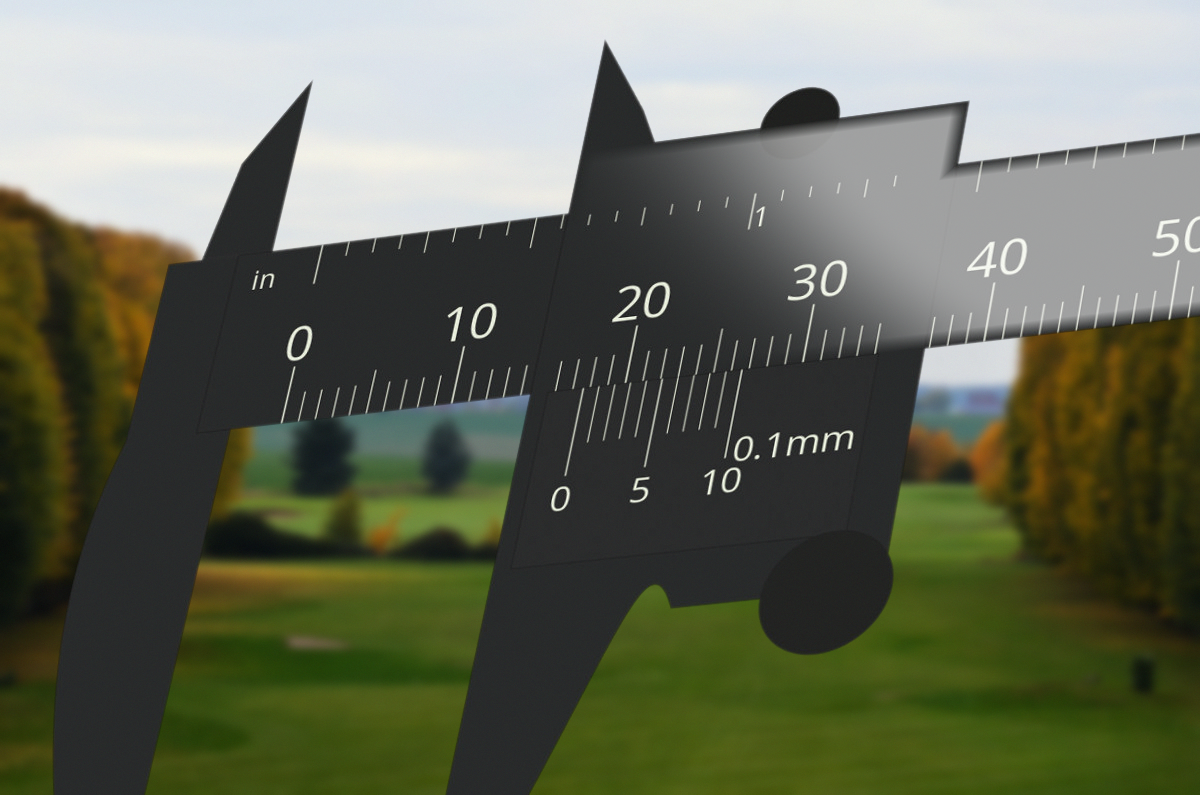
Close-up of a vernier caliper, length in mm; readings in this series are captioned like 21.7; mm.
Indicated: 17.6; mm
